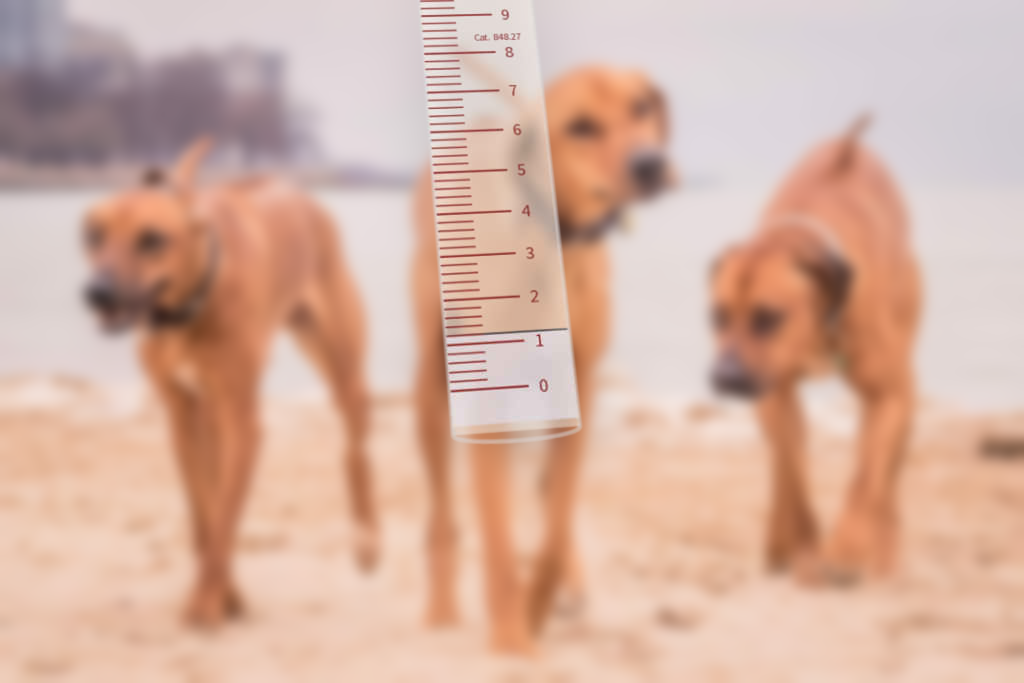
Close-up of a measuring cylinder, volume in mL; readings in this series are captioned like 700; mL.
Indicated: 1.2; mL
